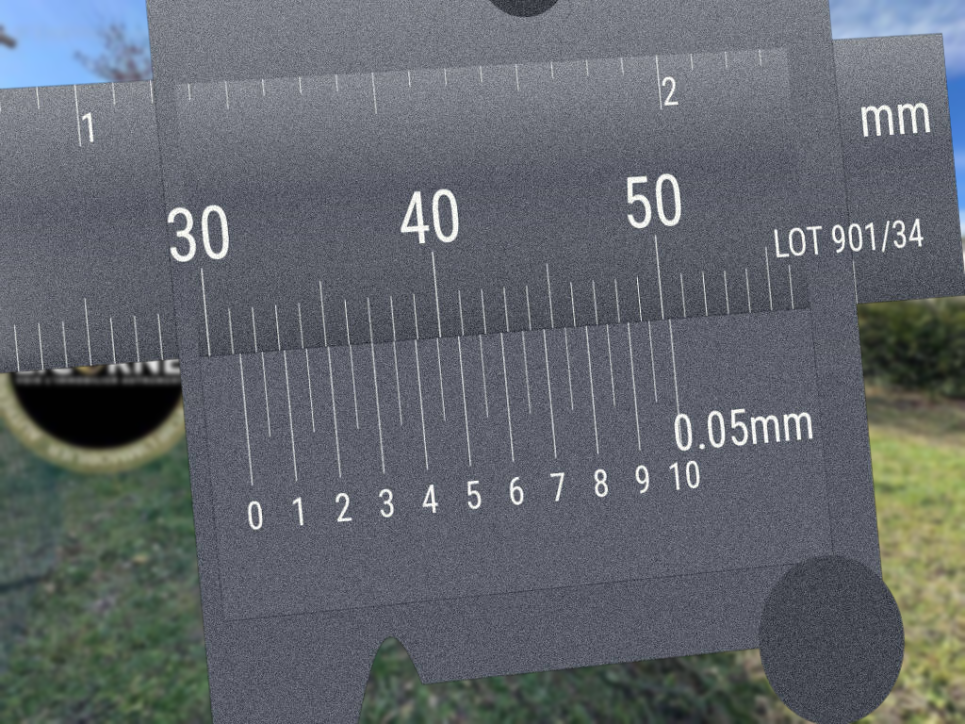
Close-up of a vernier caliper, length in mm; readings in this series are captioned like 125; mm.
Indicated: 31.30; mm
